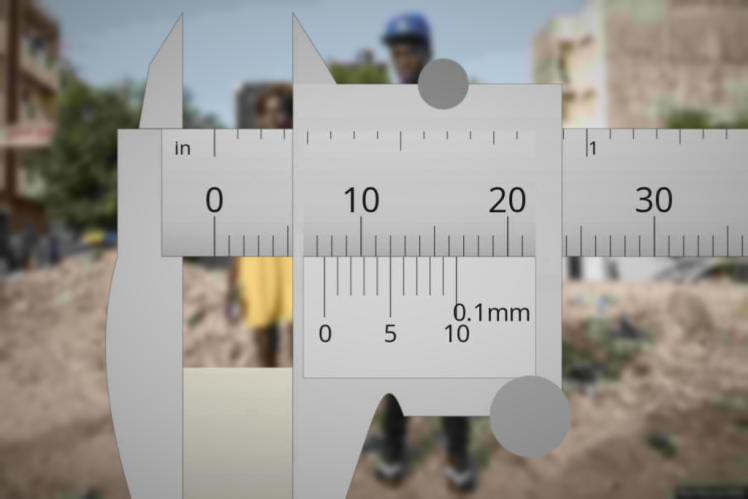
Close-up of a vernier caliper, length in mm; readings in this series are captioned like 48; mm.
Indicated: 7.5; mm
